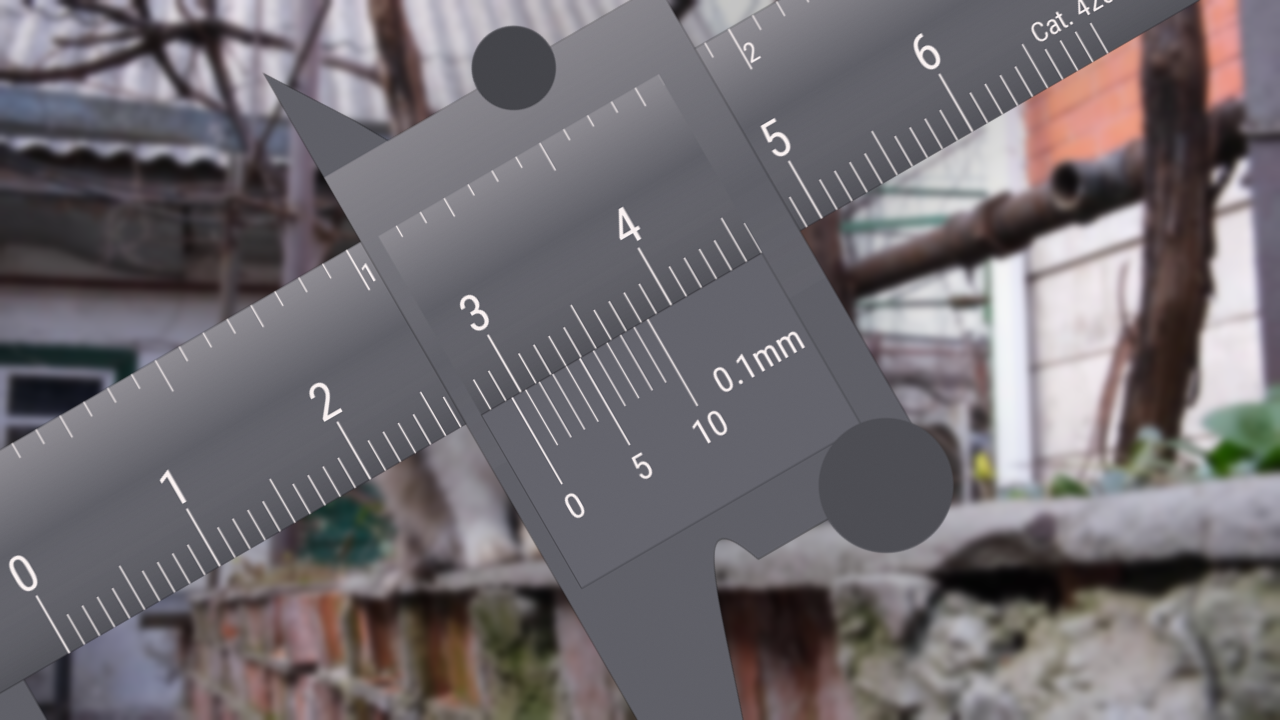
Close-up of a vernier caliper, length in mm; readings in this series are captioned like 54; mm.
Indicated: 29.4; mm
